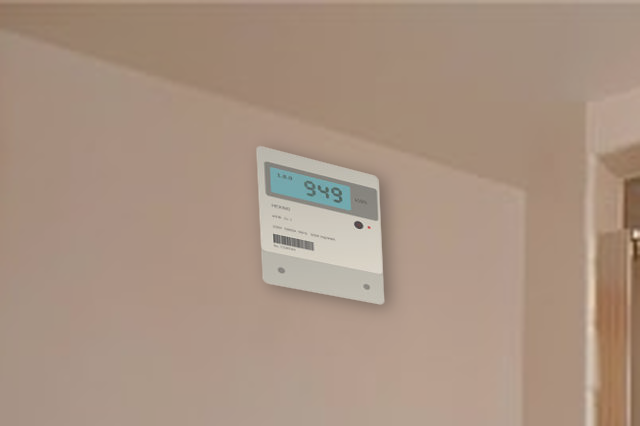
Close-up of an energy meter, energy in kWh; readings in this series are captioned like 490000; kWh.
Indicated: 949; kWh
